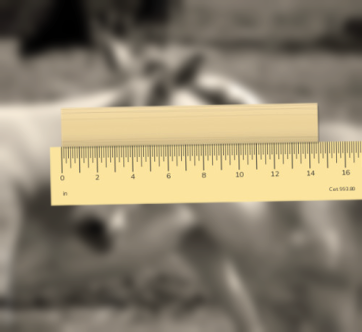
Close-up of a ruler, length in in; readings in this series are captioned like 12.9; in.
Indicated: 14.5; in
